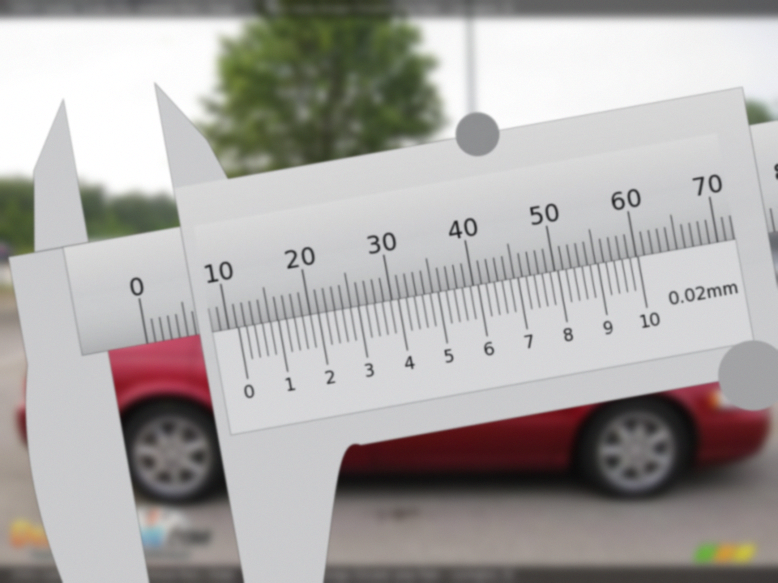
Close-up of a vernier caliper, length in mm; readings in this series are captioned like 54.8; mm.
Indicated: 11.2; mm
